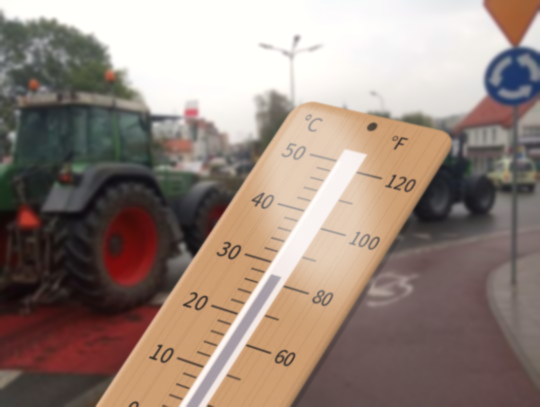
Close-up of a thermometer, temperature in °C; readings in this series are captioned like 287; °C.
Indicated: 28; °C
